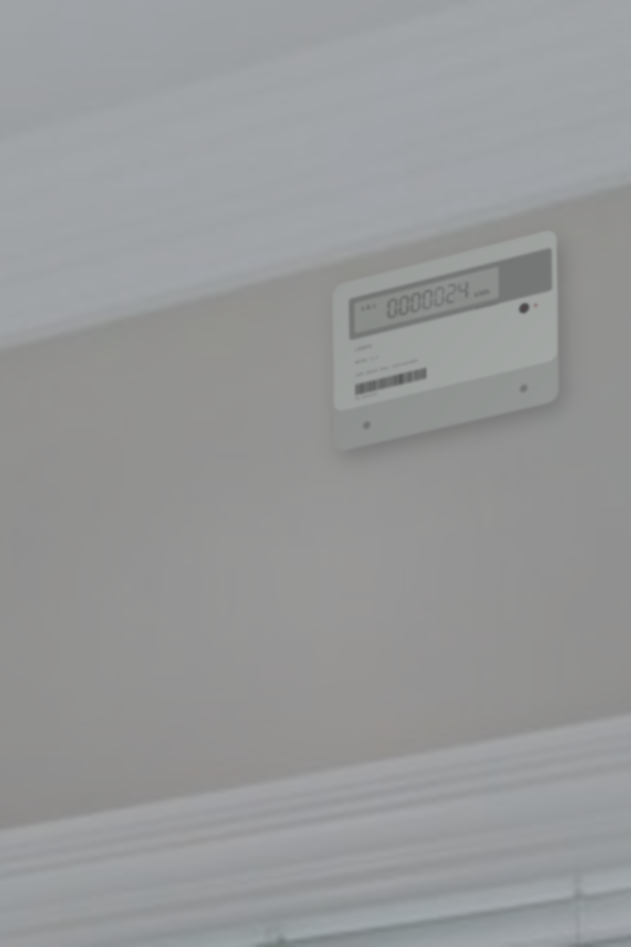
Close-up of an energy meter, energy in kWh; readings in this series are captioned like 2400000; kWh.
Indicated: 24; kWh
